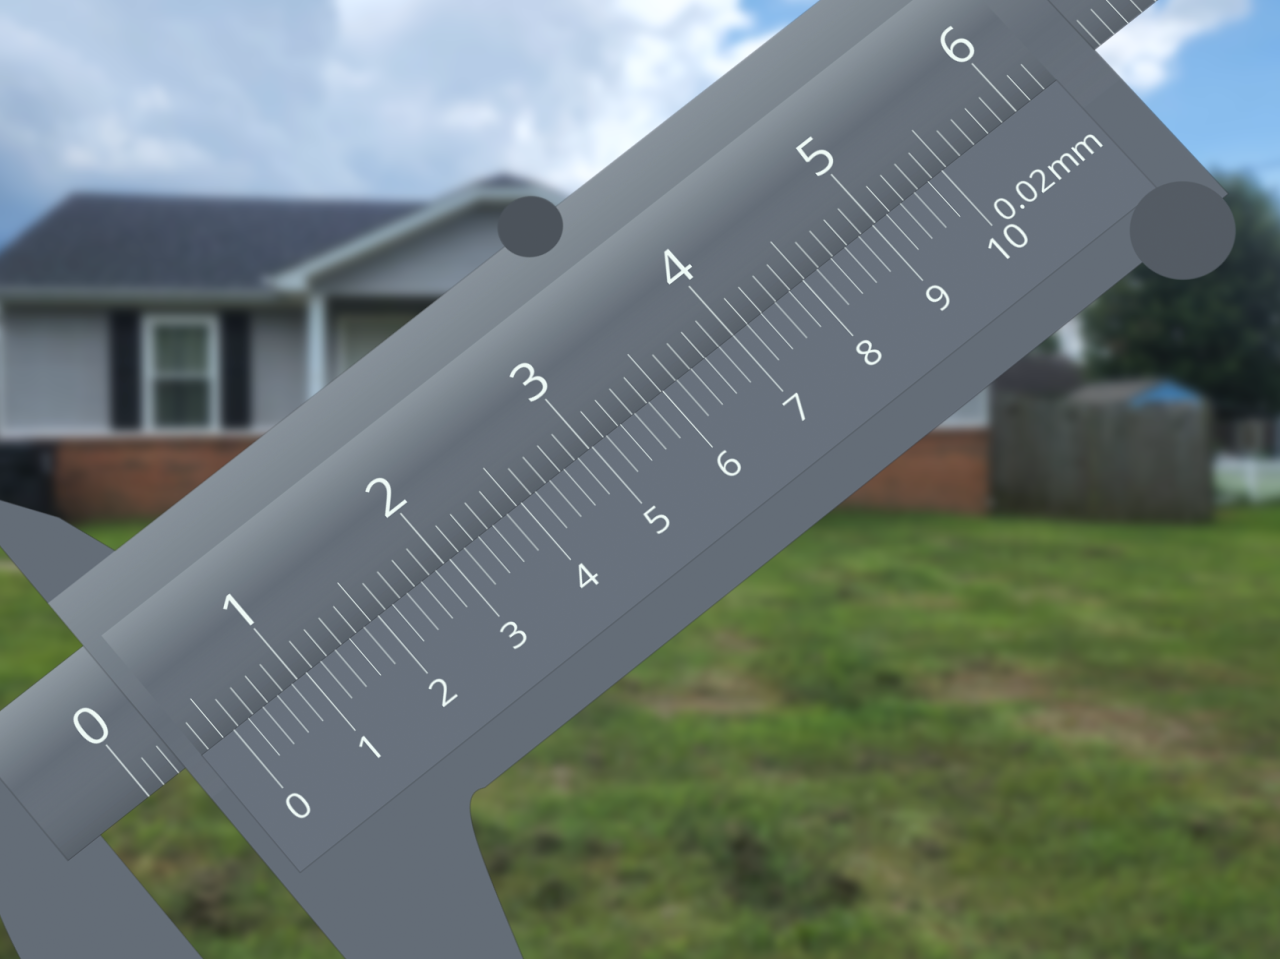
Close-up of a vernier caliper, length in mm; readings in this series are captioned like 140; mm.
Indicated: 5.7; mm
